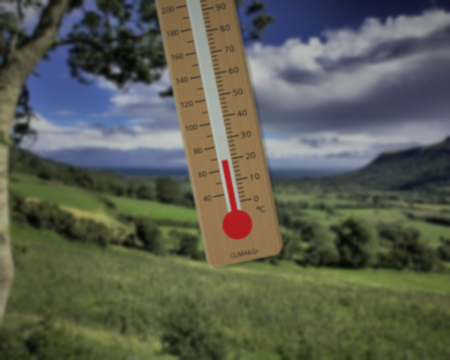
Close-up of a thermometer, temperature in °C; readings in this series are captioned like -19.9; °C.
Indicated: 20; °C
